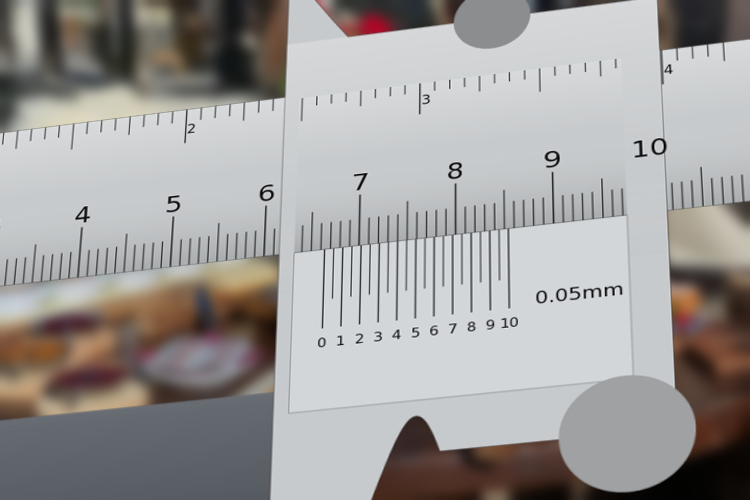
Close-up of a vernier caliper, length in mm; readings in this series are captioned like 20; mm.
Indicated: 66.4; mm
